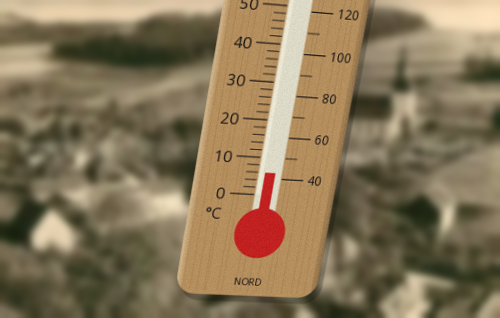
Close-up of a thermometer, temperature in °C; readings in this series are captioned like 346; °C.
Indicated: 6; °C
